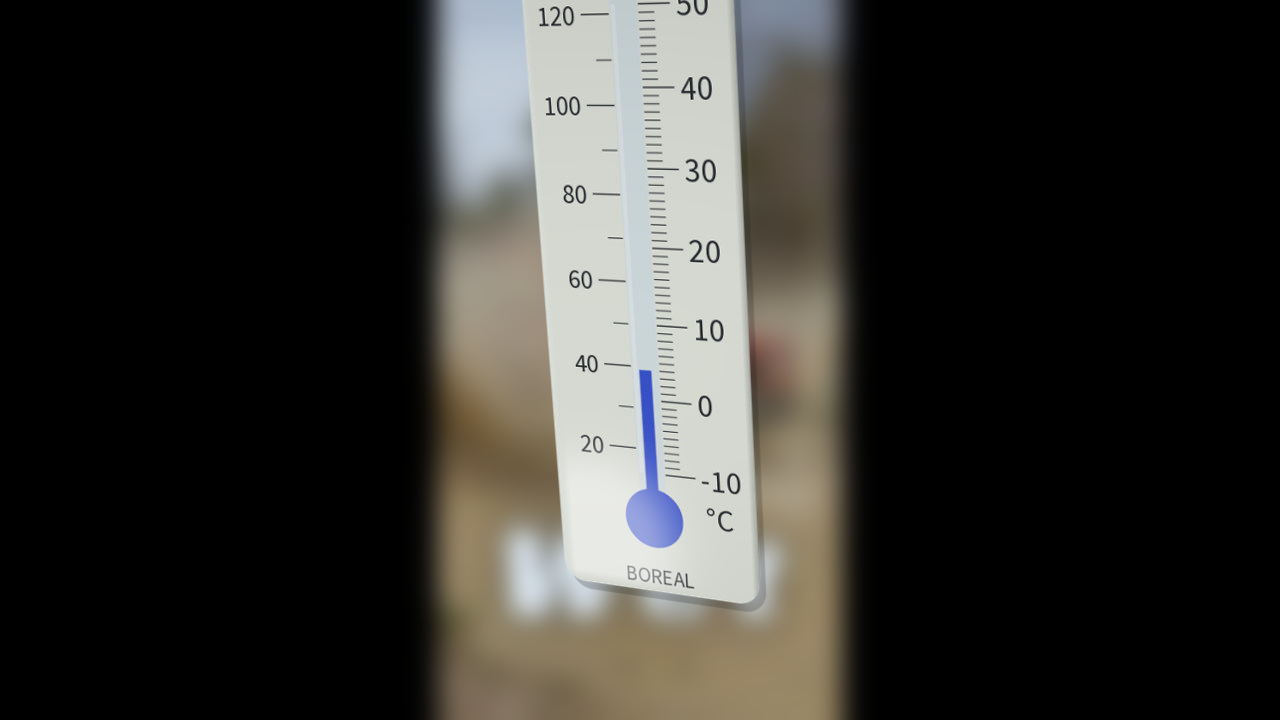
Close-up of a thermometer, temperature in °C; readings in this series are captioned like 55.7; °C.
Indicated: 4; °C
